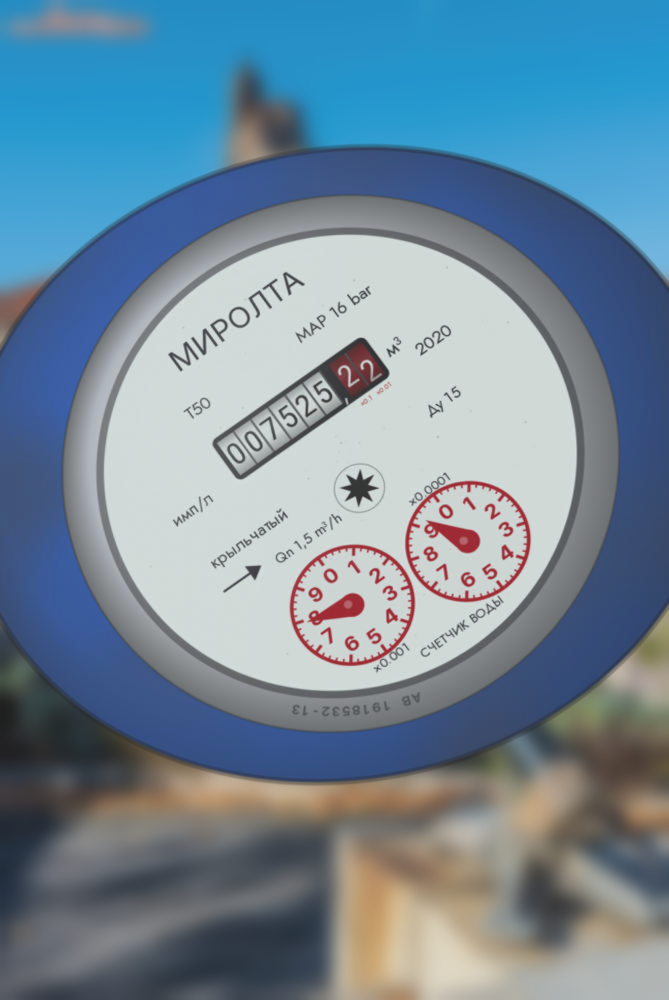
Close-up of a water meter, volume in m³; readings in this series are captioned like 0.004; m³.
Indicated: 7525.2179; m³
